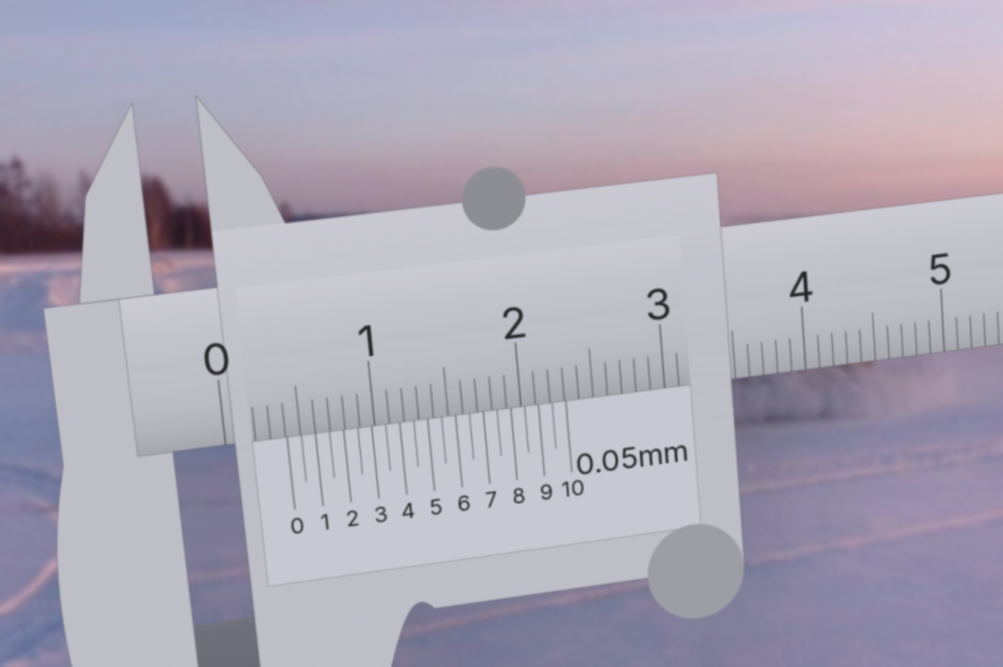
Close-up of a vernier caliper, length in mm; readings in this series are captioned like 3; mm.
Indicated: 4.1; mm
